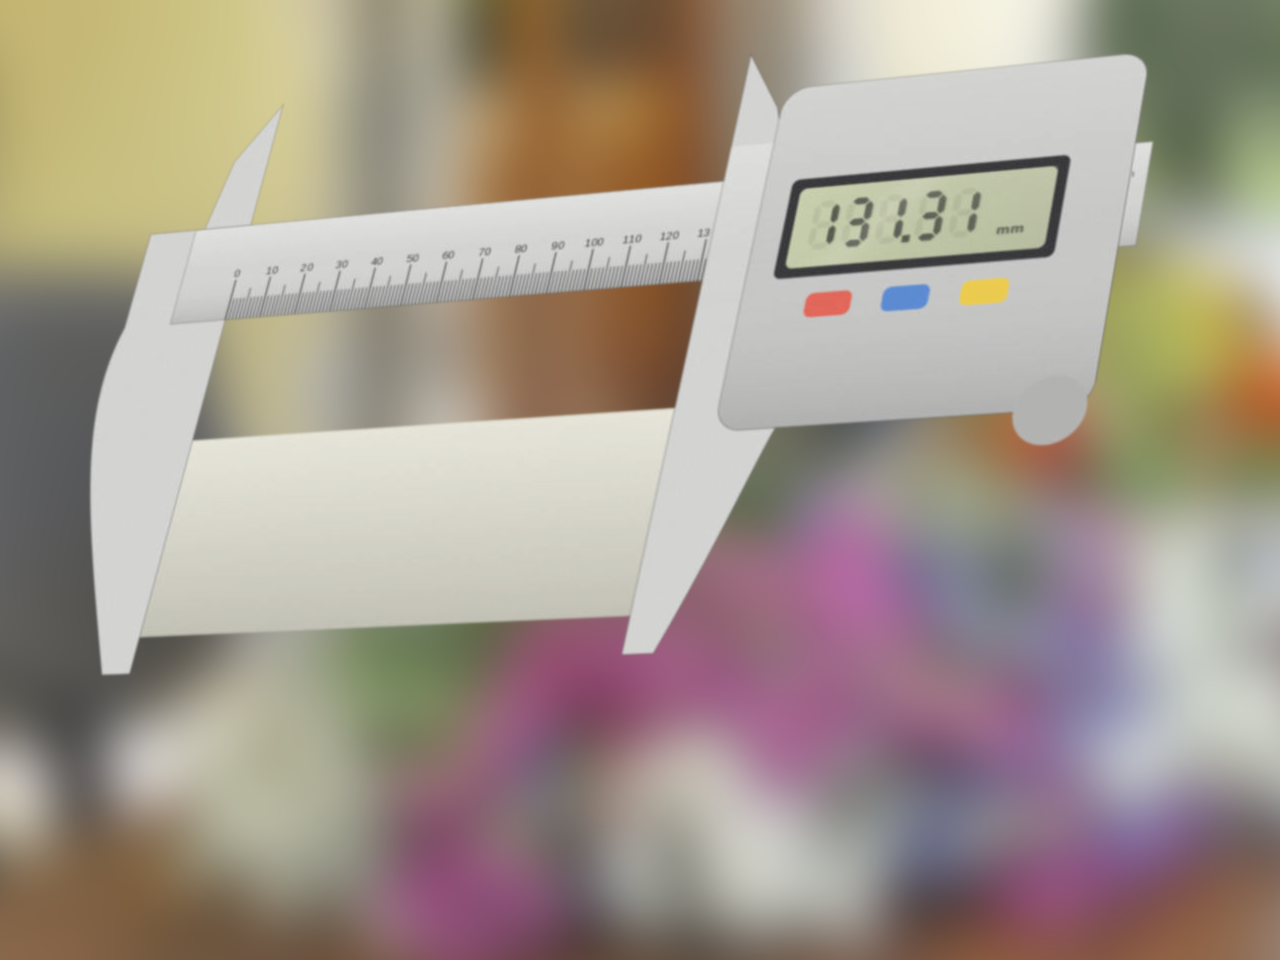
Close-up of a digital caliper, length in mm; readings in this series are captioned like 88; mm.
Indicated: 131.31; mm
